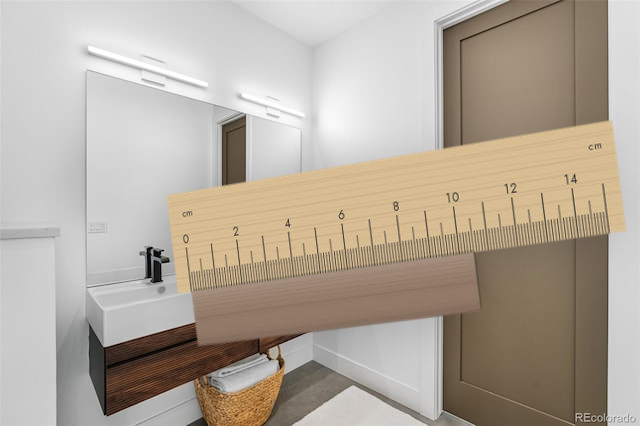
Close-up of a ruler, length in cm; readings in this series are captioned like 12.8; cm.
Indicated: 10.5; cm
